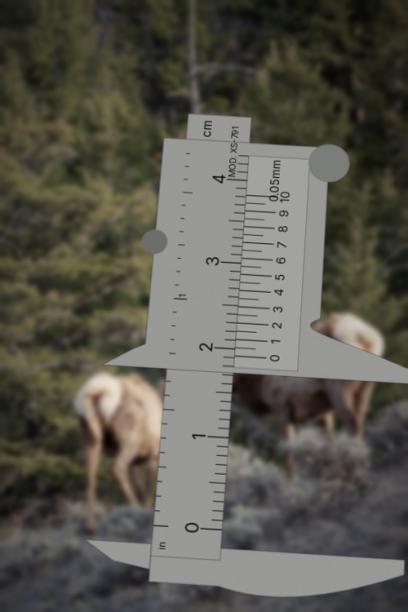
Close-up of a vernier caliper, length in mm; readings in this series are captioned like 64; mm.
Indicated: 19.2; mm
